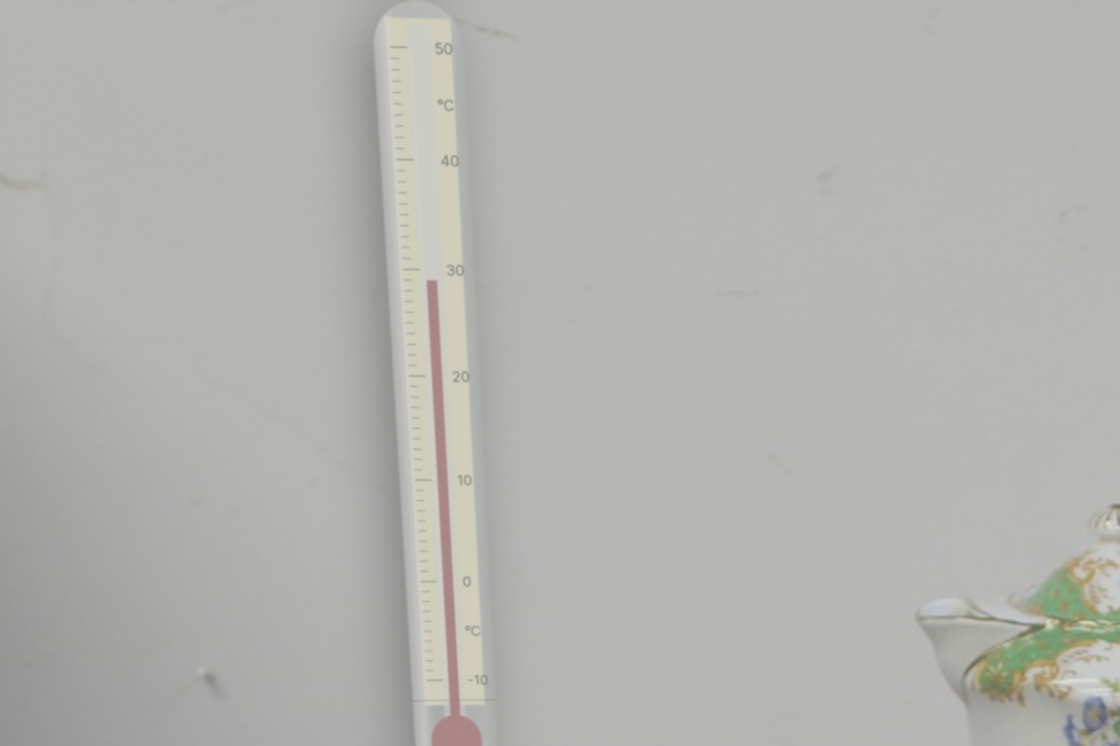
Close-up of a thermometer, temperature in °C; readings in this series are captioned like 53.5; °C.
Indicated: 29; °C
